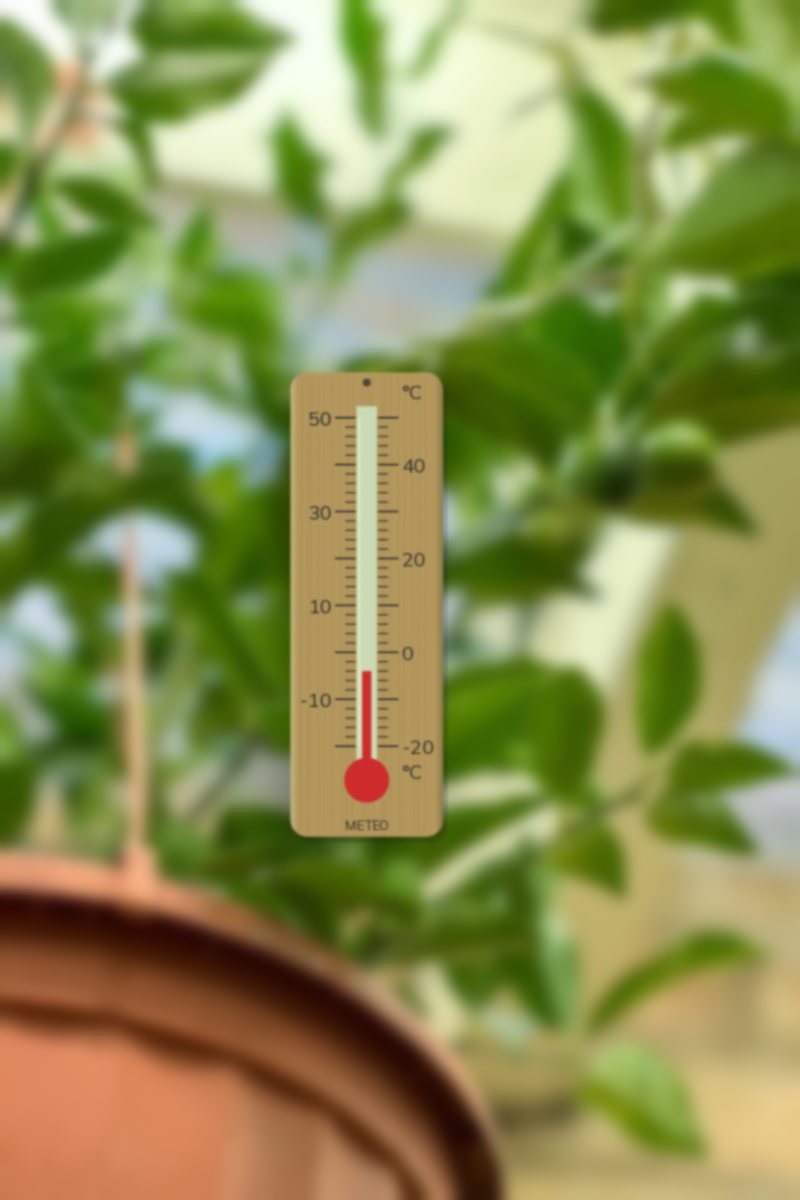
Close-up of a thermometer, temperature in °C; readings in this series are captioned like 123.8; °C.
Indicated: -4; °C
